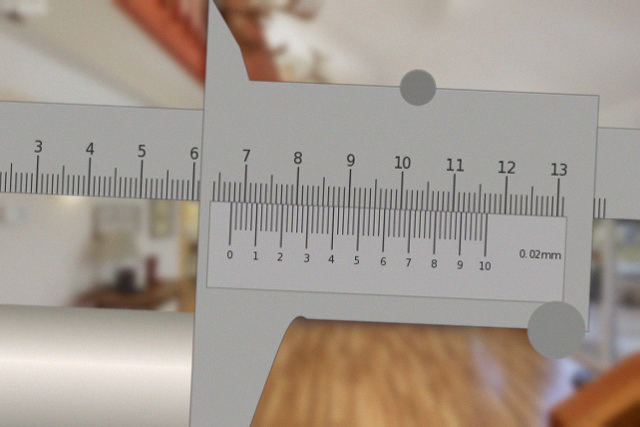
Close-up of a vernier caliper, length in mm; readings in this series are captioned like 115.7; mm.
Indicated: 67.5; mm
